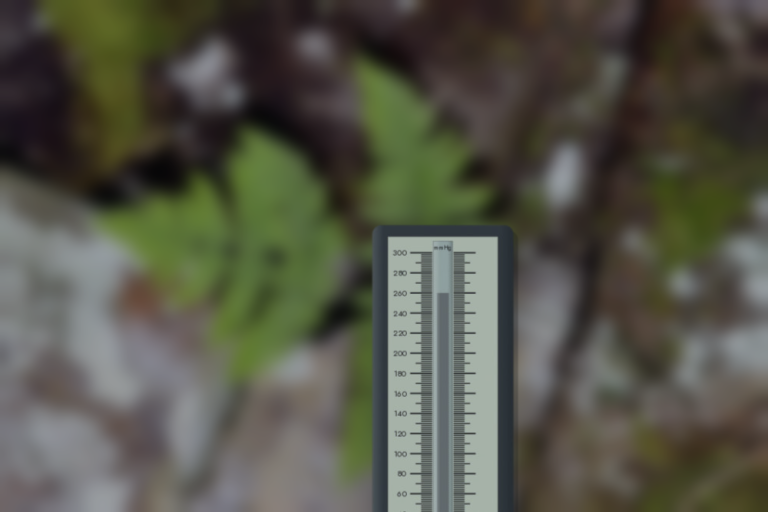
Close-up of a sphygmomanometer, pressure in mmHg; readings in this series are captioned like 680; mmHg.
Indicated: 260; mmHg
